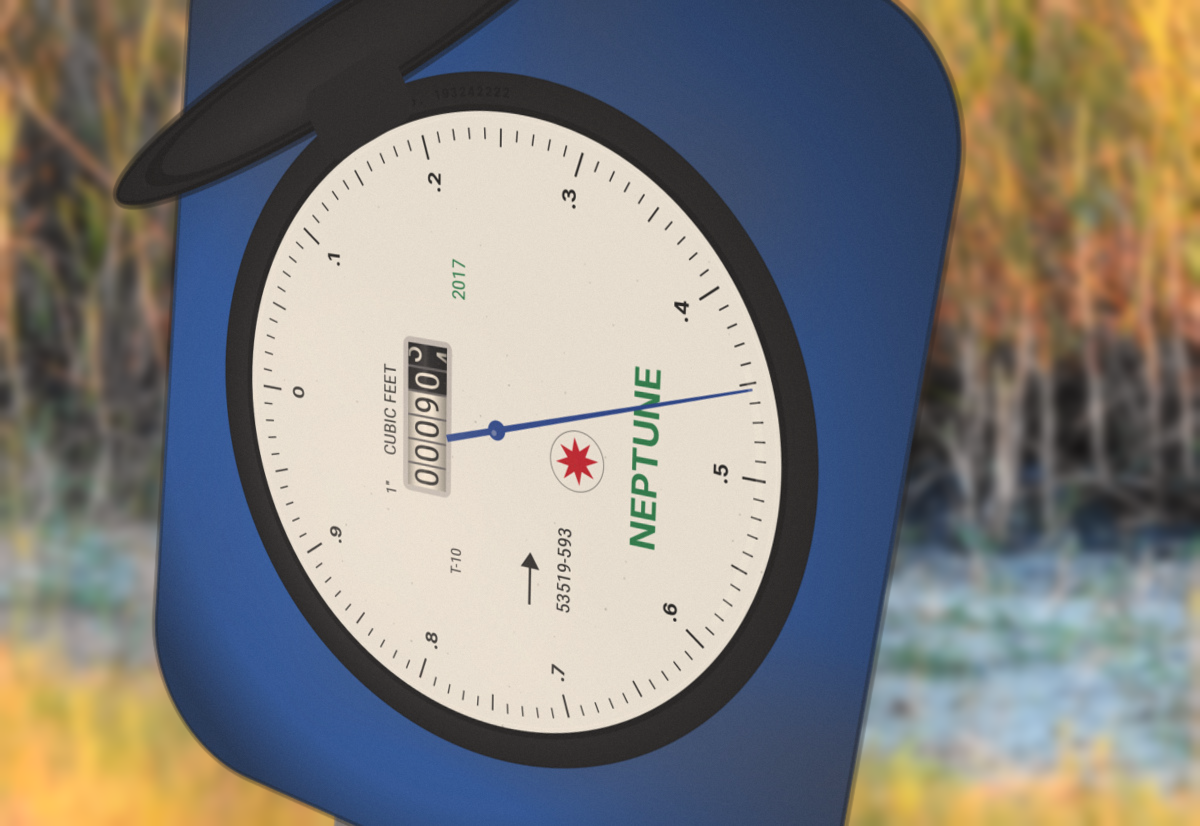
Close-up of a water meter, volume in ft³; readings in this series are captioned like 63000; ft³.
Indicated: 903.45; ft³
